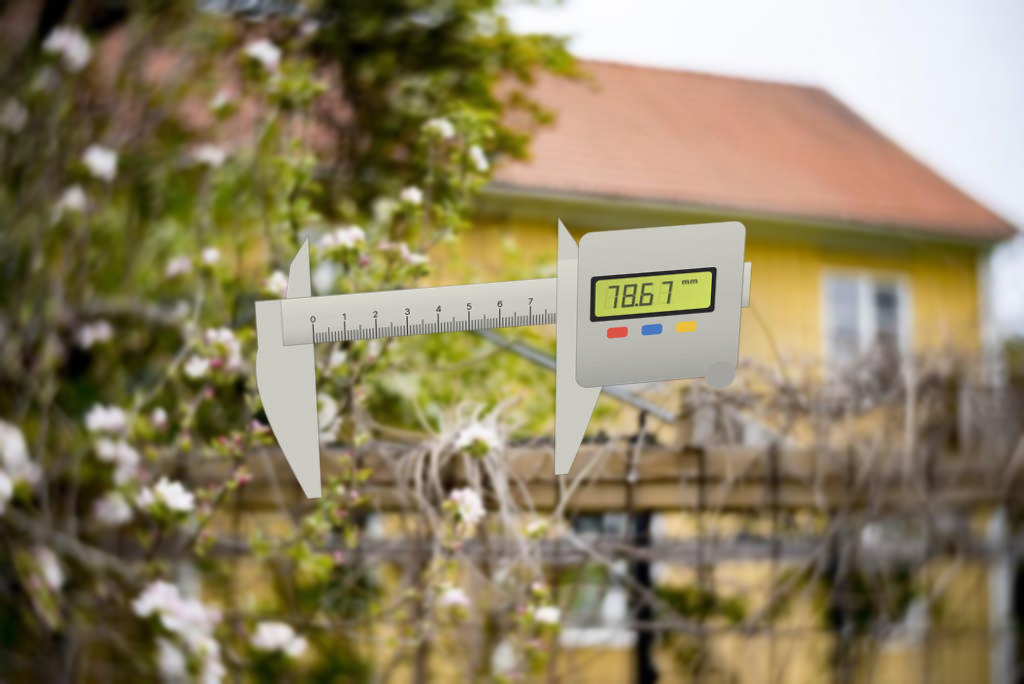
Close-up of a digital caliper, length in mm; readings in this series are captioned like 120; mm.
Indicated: 78.67; mm
